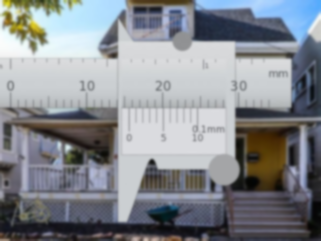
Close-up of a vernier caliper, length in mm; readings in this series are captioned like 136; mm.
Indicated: 15.6; mm
